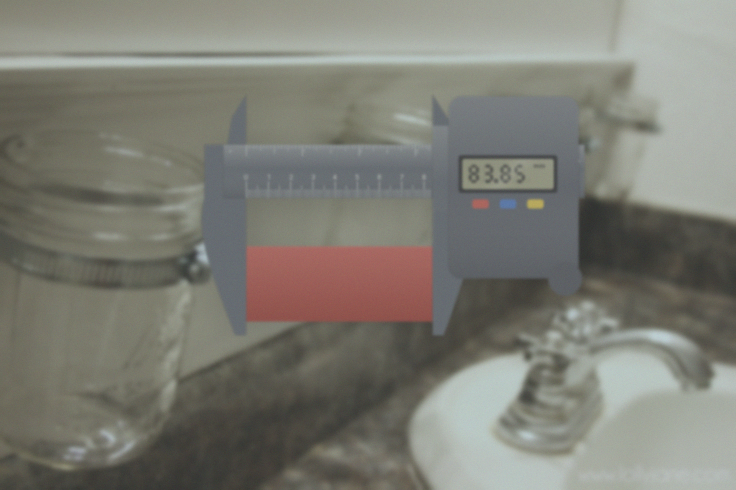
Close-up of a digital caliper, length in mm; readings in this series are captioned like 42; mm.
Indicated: 83.85; mm
